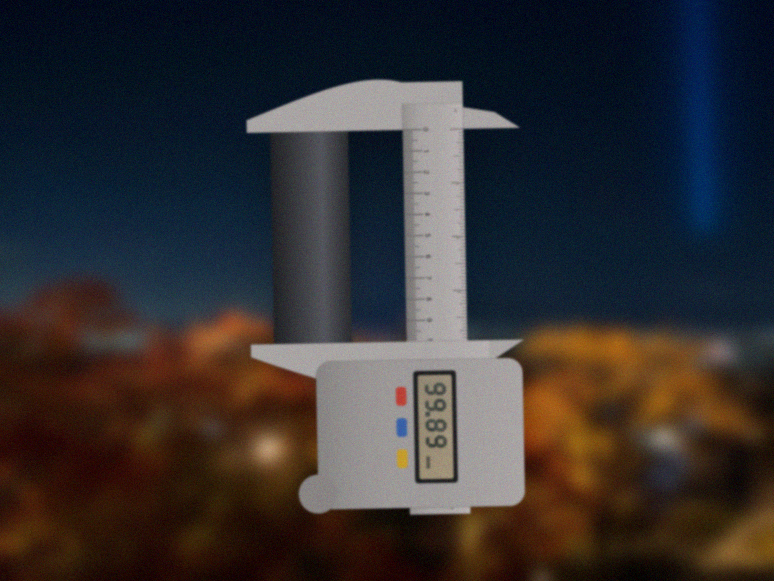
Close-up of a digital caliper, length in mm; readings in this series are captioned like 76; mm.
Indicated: 99.89; mm
